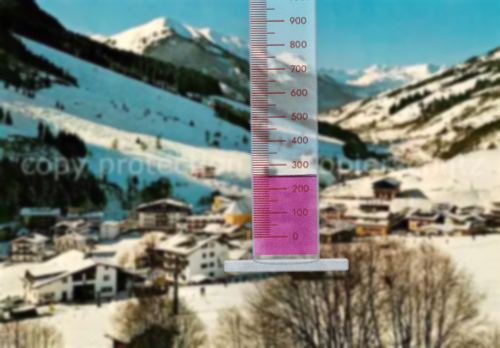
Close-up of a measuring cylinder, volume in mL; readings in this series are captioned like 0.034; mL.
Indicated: 250; mL
